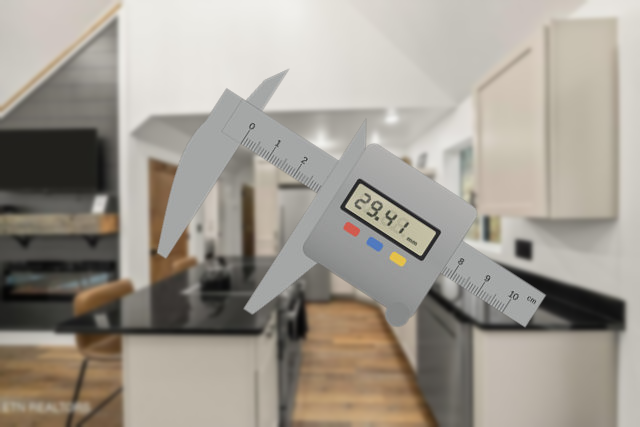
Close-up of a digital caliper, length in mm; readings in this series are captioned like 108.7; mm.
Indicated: 29.41; mm
